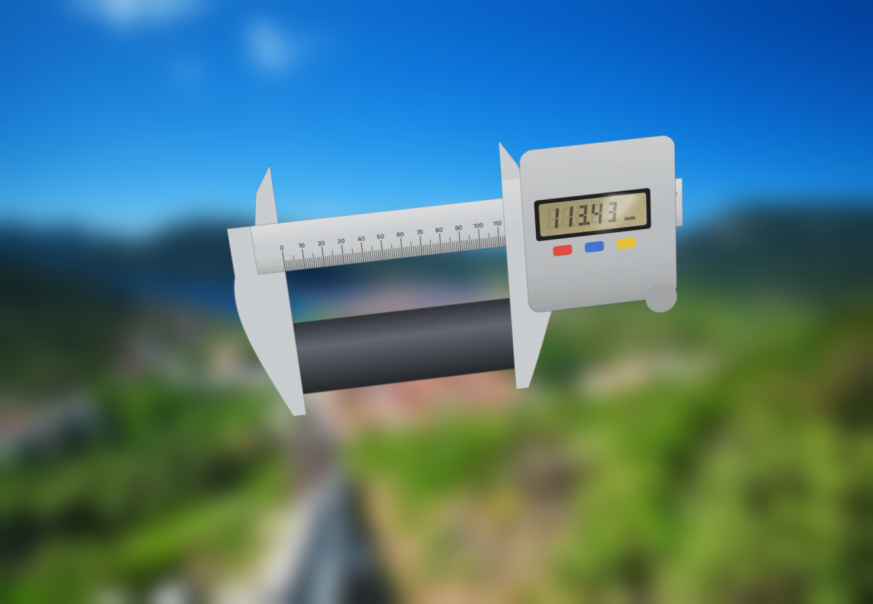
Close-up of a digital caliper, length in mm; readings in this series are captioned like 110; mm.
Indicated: 113.43; mm
